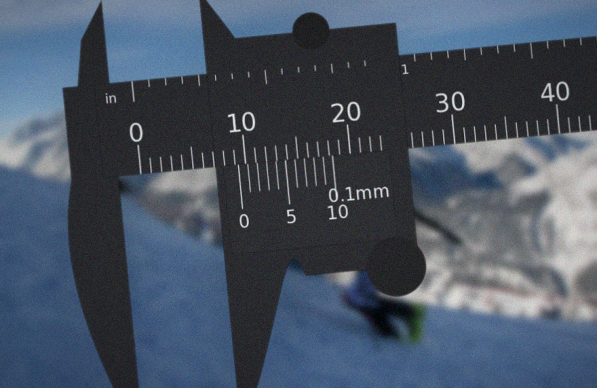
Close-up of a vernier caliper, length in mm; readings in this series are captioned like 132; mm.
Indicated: 9.3; mm
